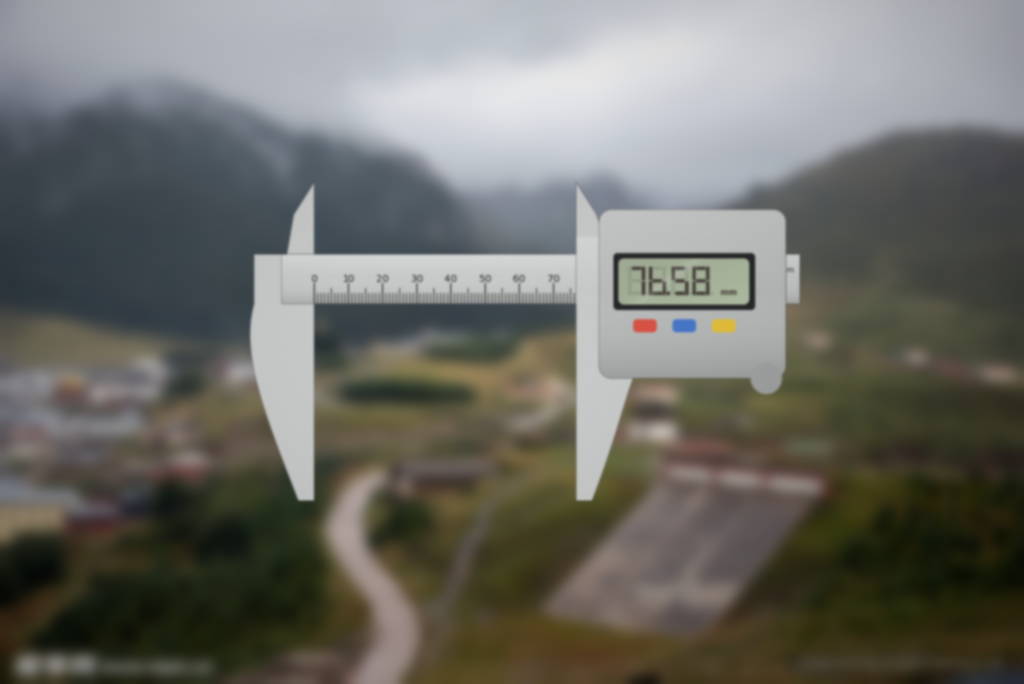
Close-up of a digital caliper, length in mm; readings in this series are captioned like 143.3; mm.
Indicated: 76.58; mm
